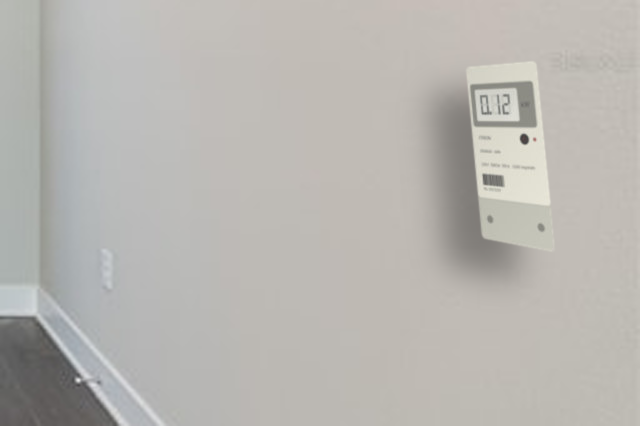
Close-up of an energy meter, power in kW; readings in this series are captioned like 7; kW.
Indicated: 0.12; kW
